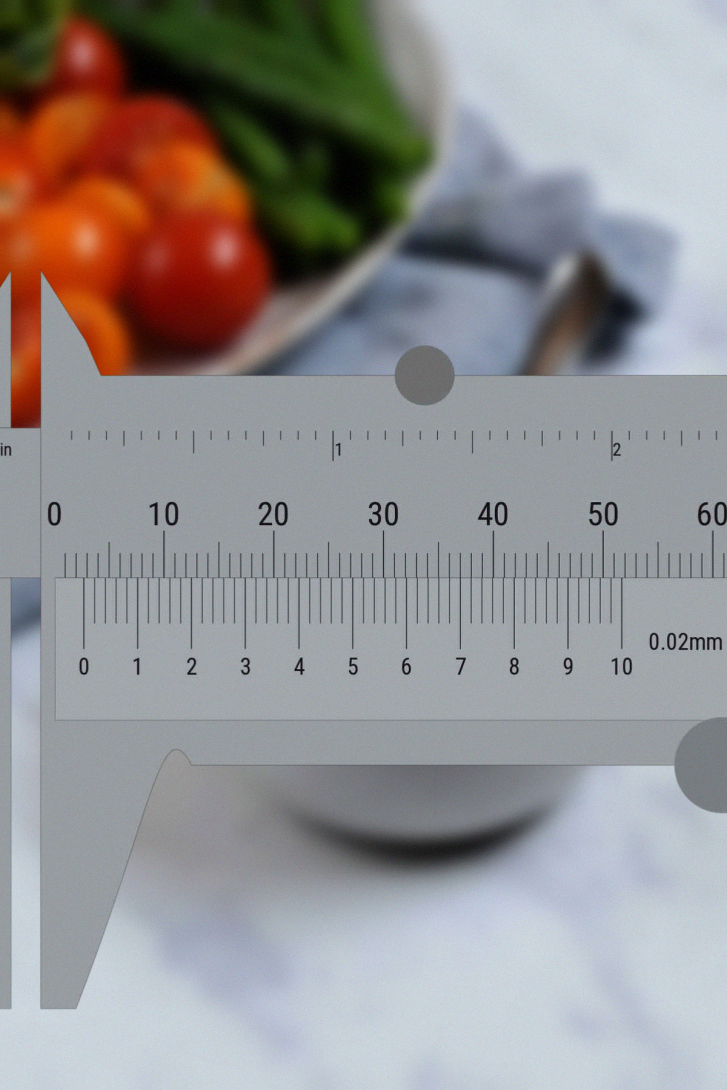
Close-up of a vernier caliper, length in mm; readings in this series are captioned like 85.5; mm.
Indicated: 2.7; mm
